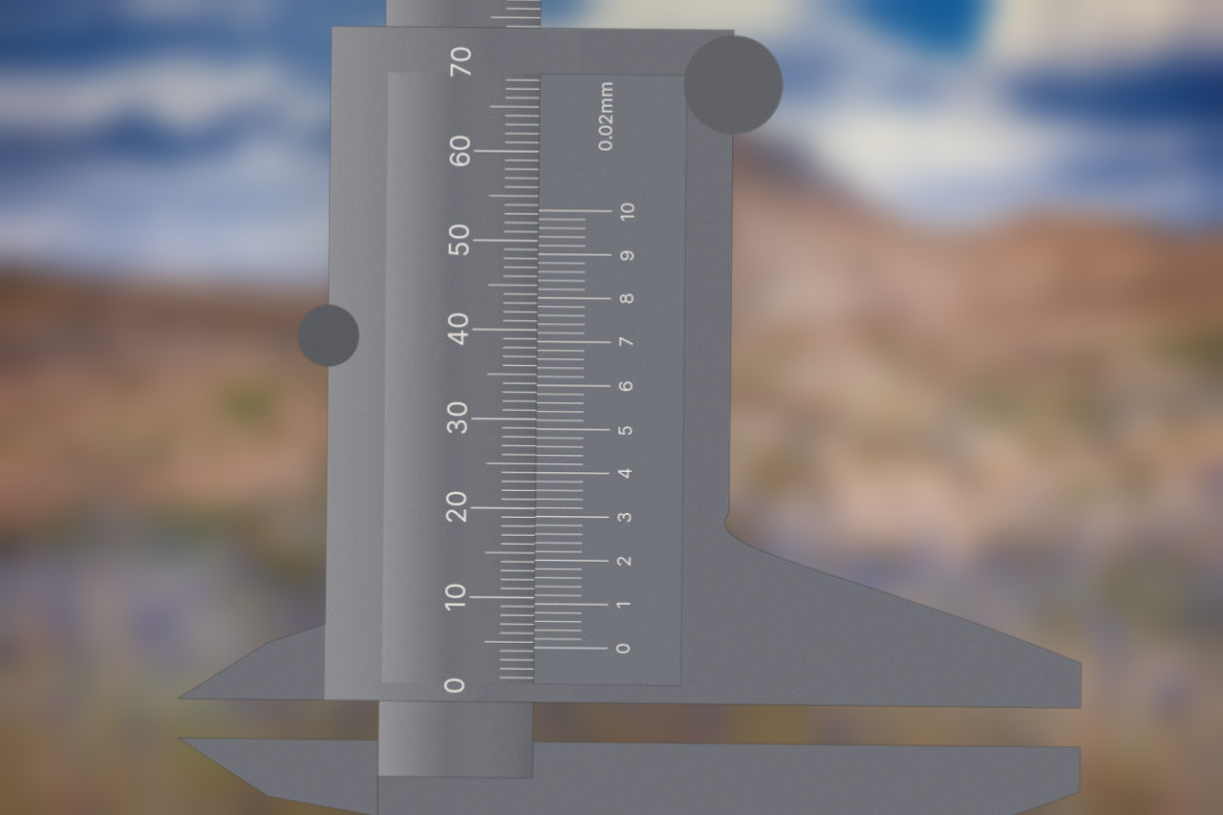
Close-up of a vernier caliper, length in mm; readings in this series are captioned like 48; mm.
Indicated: 4.4; mm
